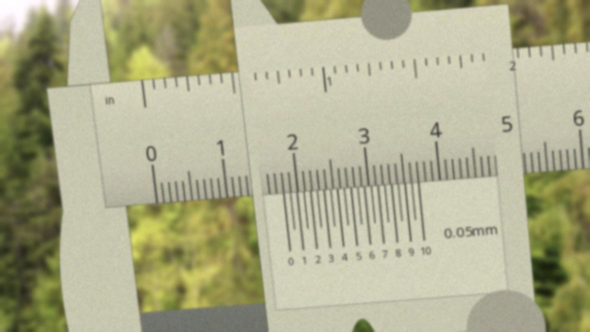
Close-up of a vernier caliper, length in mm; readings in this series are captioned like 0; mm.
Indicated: 18.0; mm
